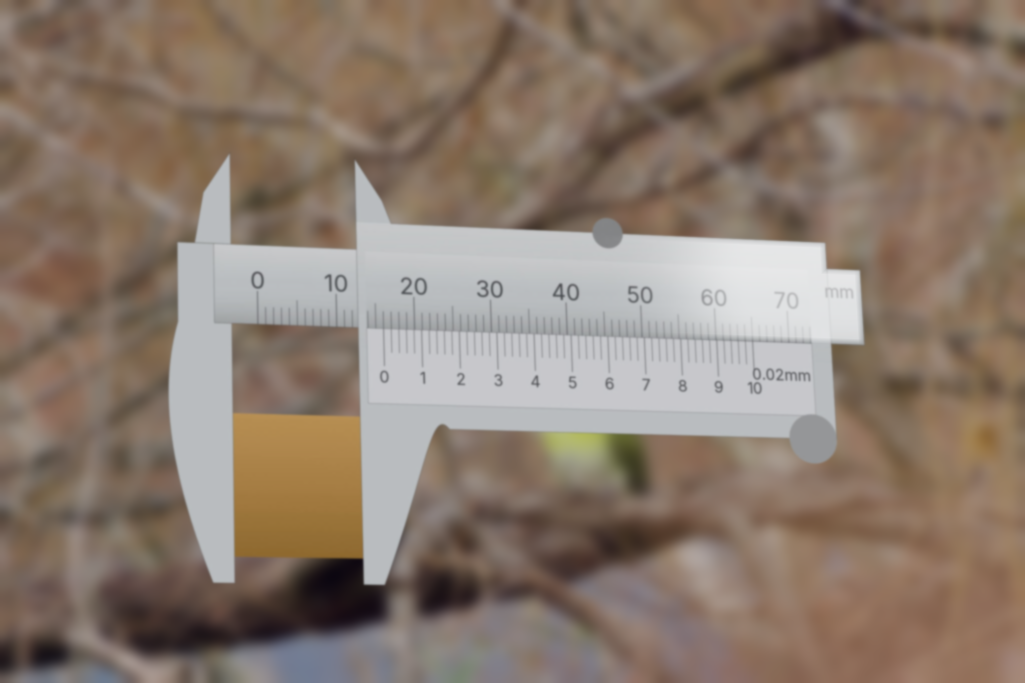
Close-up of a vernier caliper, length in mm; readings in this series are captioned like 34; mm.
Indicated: 16.0; mm
